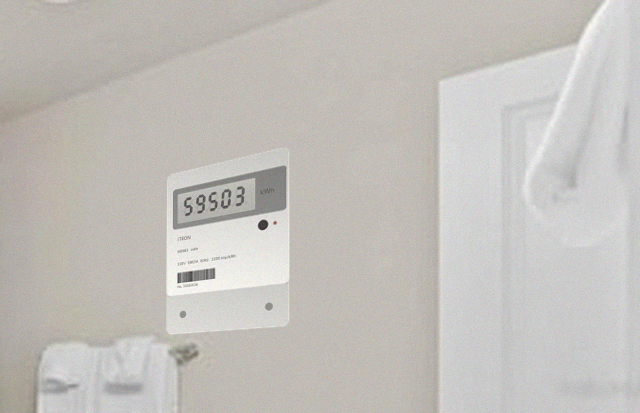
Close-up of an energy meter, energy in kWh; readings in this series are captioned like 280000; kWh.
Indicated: 59503; kWh
